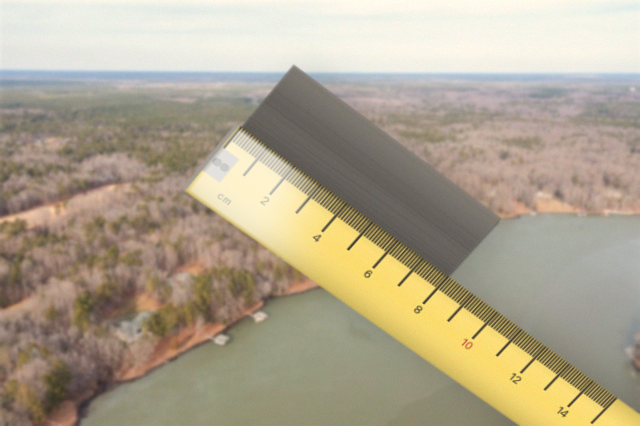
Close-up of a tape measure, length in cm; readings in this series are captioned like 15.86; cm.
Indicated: 8; cm
